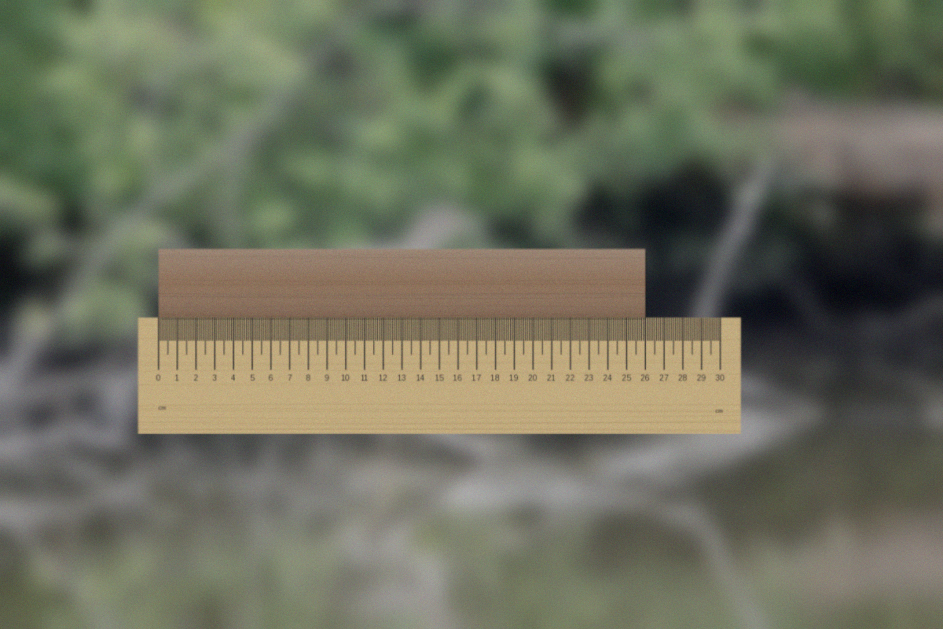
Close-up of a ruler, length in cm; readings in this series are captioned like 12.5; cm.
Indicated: 26; cm
